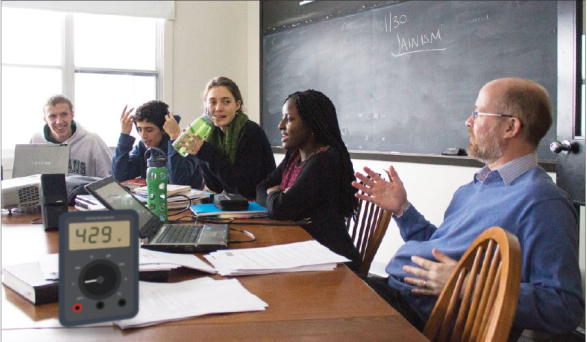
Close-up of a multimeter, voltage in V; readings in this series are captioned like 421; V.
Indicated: 429; V
